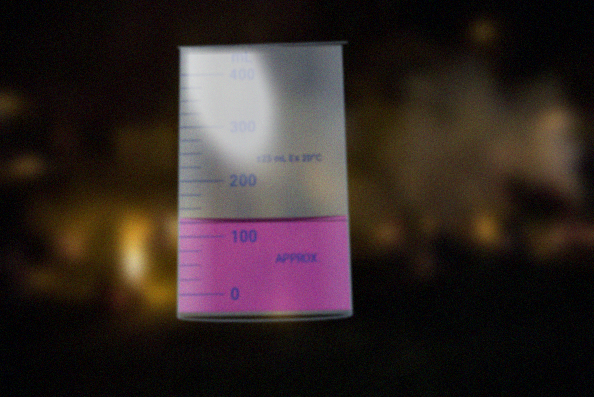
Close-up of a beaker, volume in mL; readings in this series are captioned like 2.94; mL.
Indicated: 125; mL
